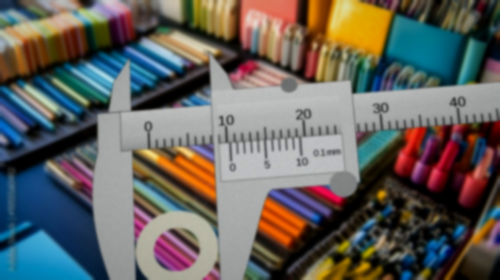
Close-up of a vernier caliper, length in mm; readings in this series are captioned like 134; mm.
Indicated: 10.4; mm
